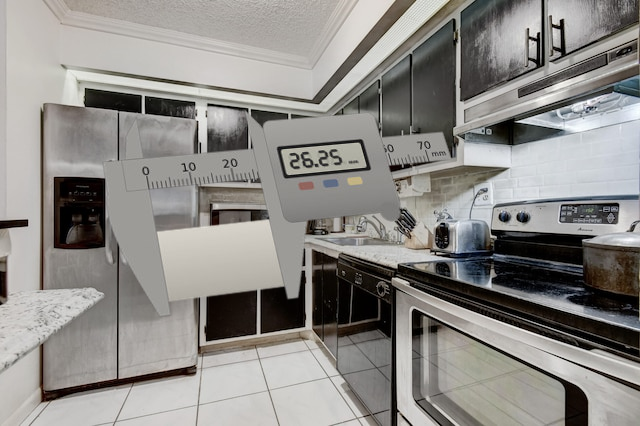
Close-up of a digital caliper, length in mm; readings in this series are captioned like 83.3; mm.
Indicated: 26.25; mm
